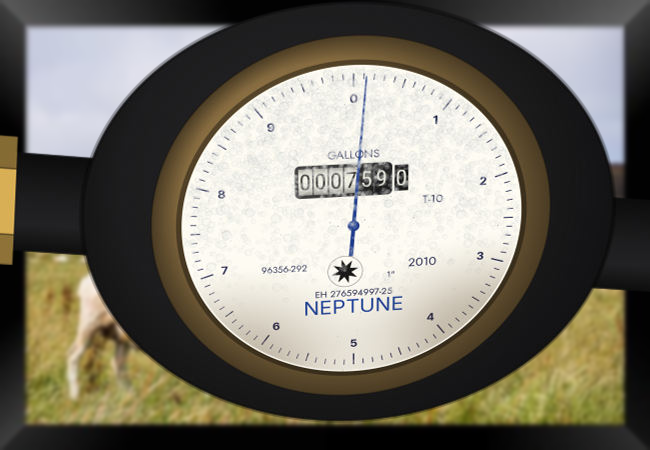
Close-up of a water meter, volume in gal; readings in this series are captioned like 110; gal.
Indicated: 7590.1; gal
